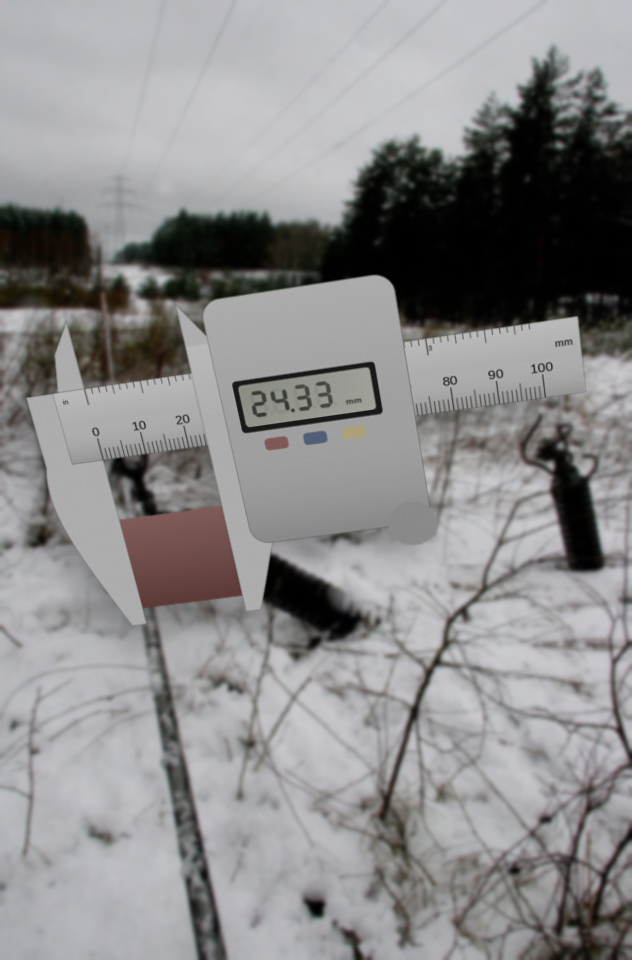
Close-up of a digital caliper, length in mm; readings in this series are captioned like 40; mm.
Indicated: 24.33; mm
